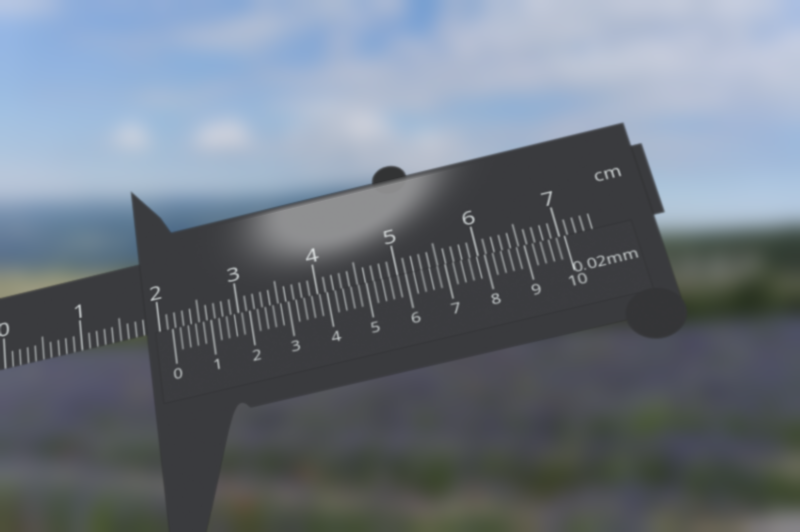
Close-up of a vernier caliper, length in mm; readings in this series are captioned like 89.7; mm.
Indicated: 21.6; mm
